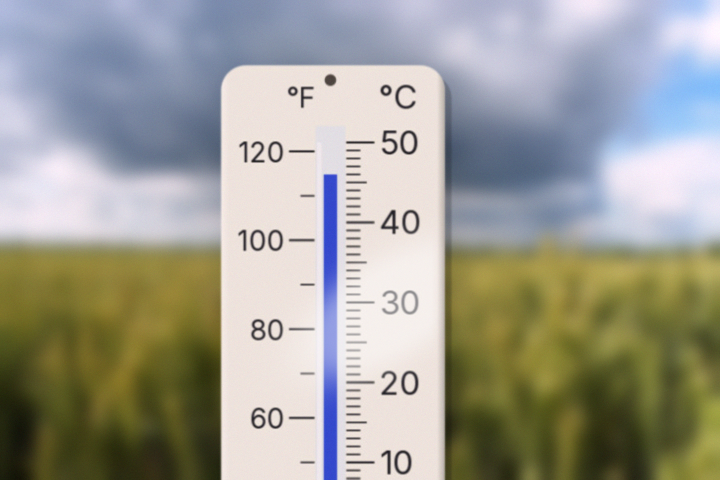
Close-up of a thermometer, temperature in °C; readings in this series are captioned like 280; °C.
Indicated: 46; °C
